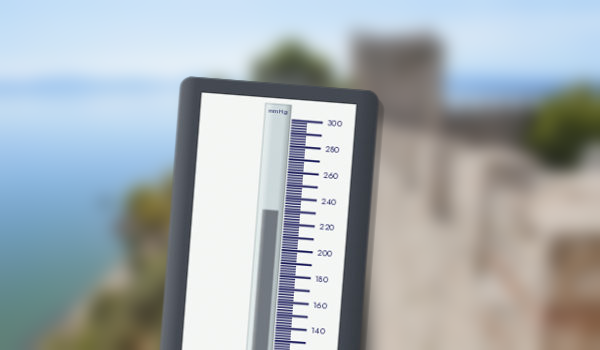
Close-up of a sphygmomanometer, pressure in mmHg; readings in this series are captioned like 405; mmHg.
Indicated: 230; mmHg
